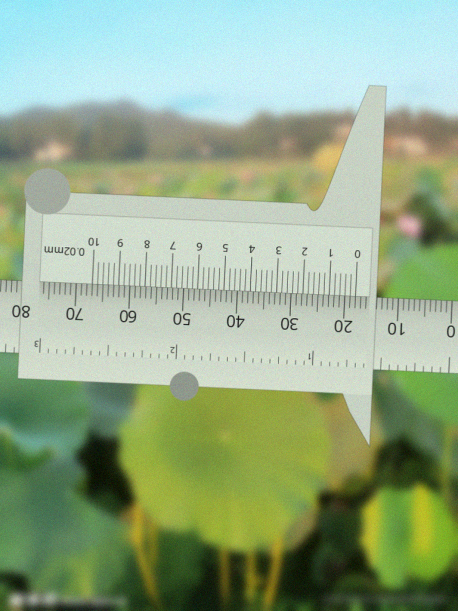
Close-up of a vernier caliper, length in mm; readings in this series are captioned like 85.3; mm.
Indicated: 18.0; mm
